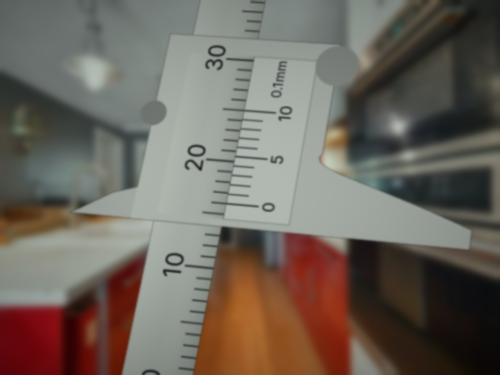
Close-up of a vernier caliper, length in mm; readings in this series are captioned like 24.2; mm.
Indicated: 16.0; mm
